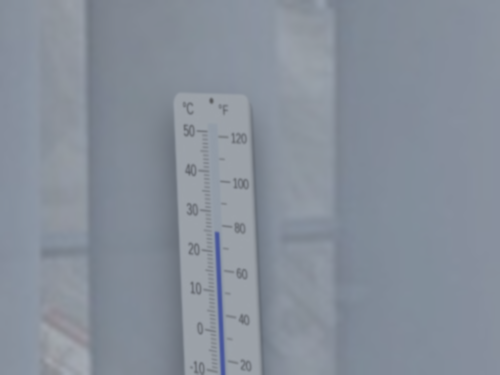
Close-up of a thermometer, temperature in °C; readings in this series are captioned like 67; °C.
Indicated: 25; °C
